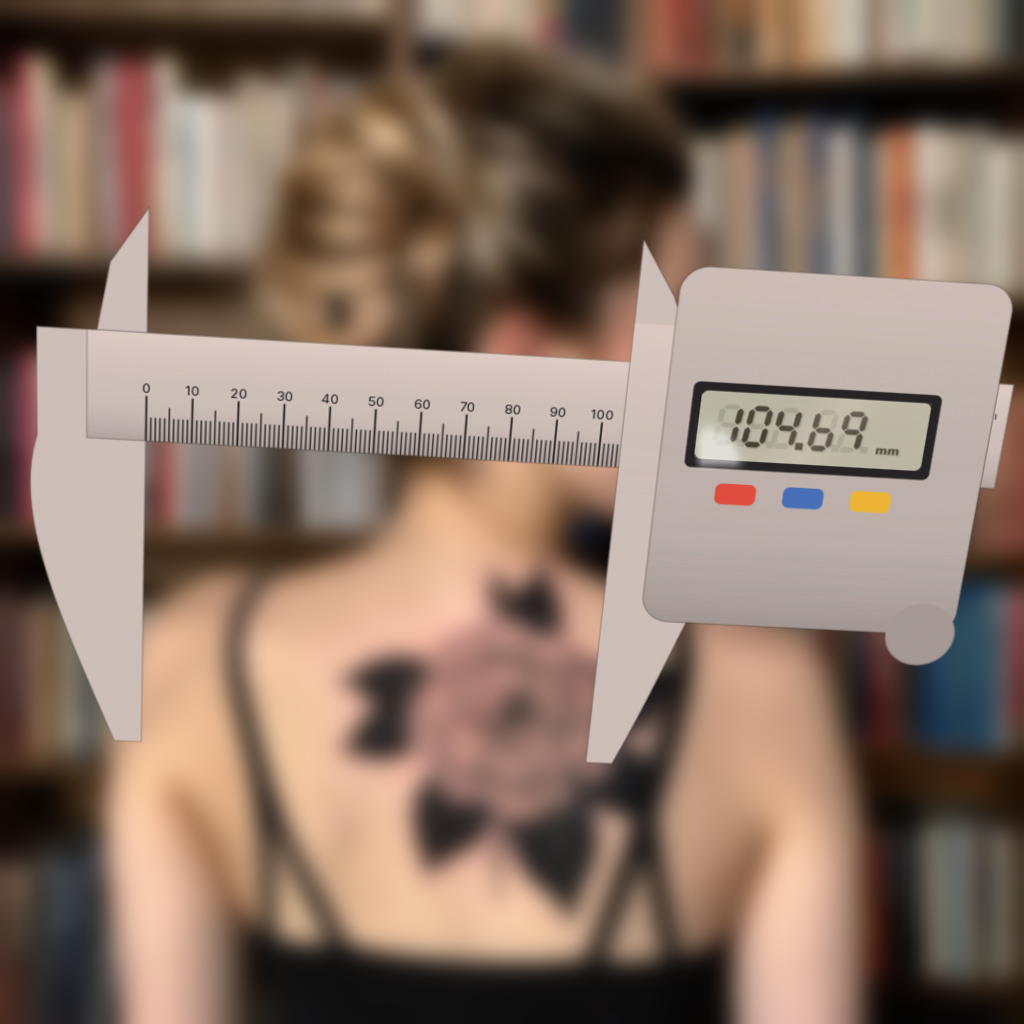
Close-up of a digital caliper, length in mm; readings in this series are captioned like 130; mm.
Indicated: 104.69; mm
